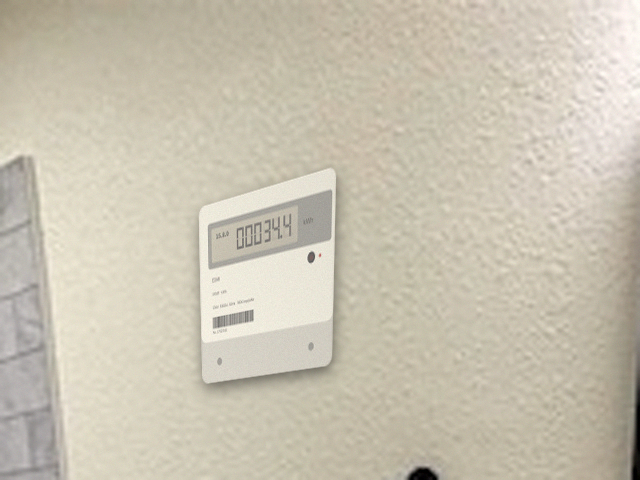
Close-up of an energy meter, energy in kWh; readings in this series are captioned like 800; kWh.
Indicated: 34.4; kWh
